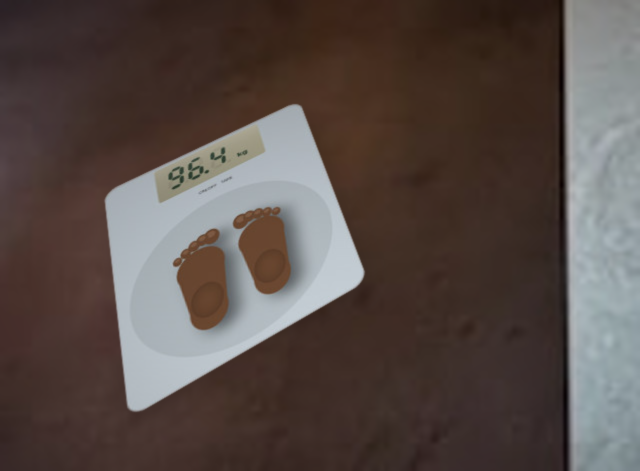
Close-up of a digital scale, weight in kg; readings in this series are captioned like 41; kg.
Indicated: 96.4; kg
